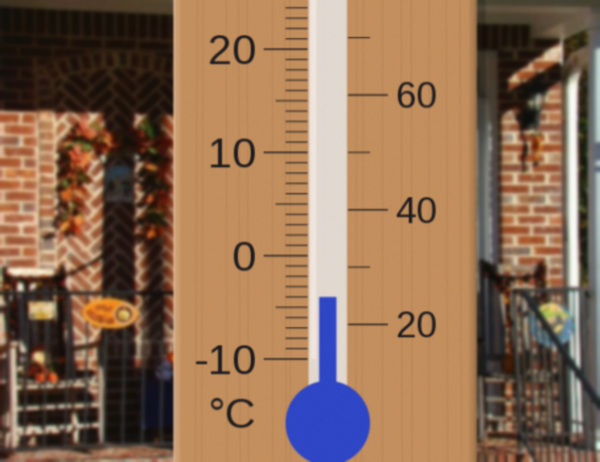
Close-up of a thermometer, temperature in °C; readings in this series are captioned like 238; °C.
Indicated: -4; °C
